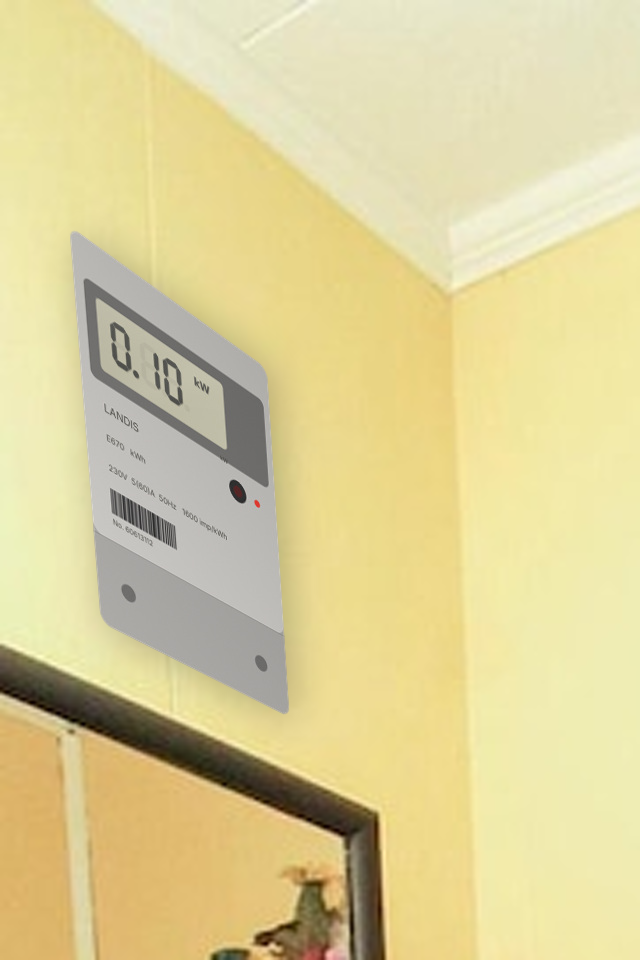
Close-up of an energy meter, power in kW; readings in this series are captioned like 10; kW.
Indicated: 0.10; kW
